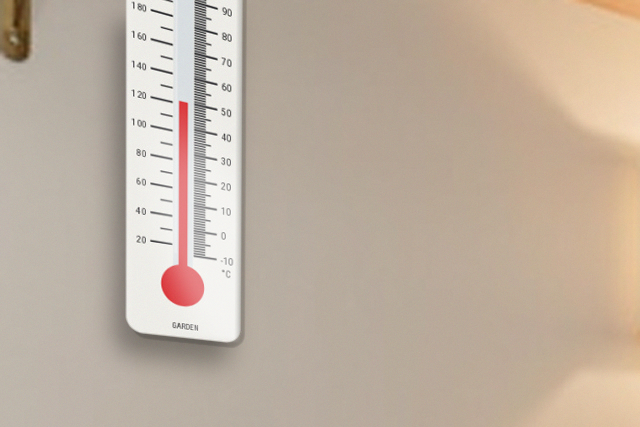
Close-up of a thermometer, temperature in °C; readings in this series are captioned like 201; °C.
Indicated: 50; °C
